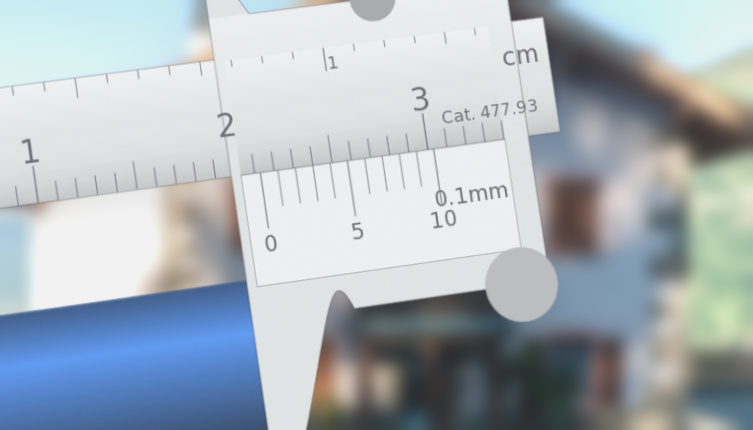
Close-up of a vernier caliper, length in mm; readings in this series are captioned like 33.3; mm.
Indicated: 21.3; mm
